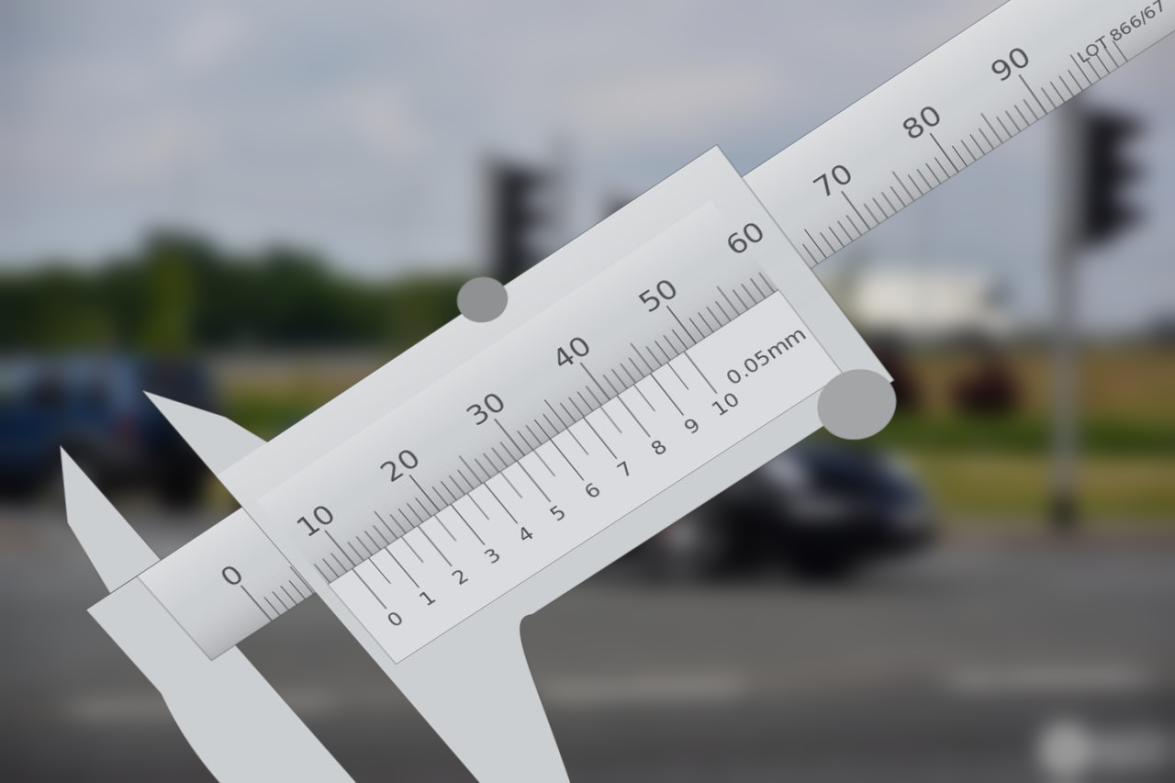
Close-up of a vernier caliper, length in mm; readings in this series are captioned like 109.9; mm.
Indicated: 9.6; mm
